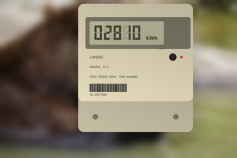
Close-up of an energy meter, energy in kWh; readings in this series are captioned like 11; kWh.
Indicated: 2810; kWh
